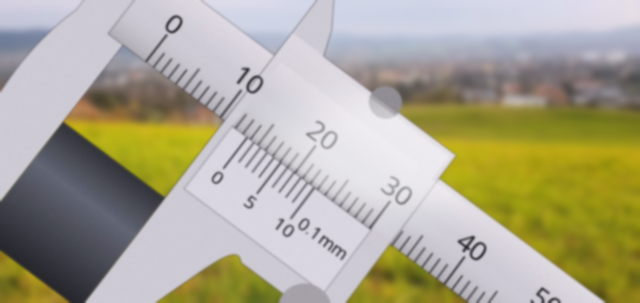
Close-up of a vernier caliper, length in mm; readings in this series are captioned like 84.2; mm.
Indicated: 13.6; mm
